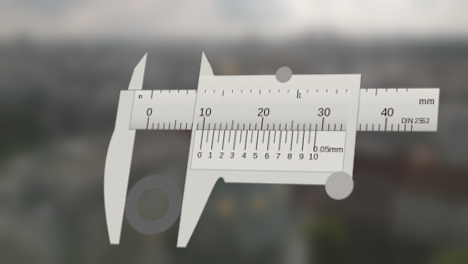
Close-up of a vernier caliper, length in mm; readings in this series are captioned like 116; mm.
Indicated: 10.0; mm
